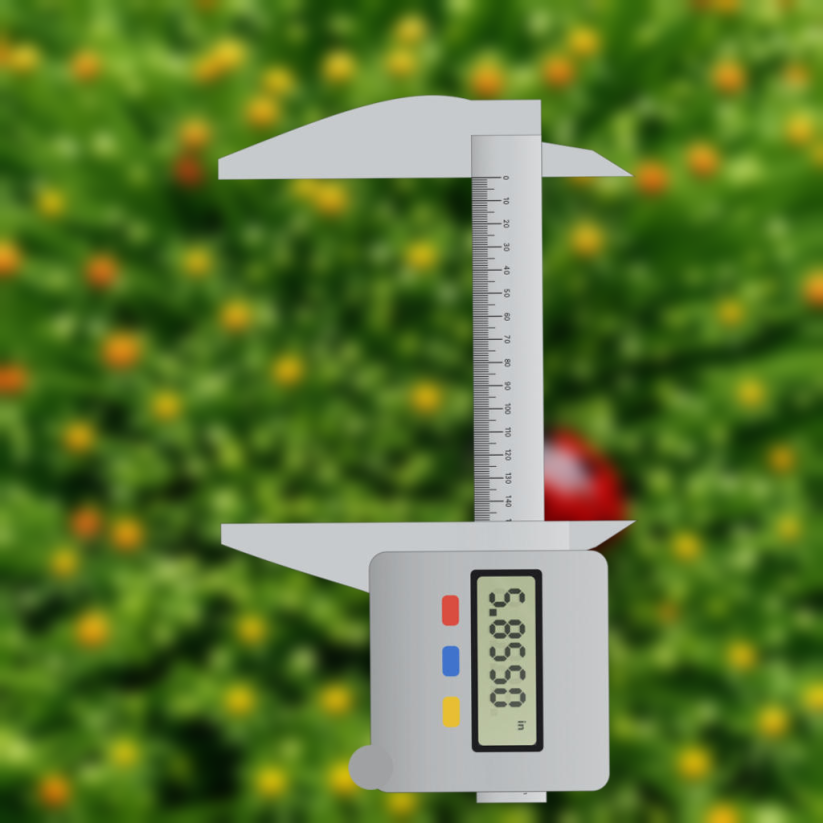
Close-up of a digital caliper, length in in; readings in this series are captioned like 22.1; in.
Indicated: 5.8550; in
